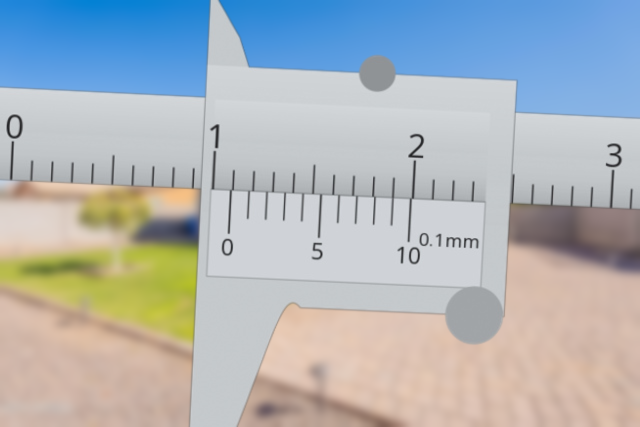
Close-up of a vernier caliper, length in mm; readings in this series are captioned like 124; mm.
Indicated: 10.9; mm
